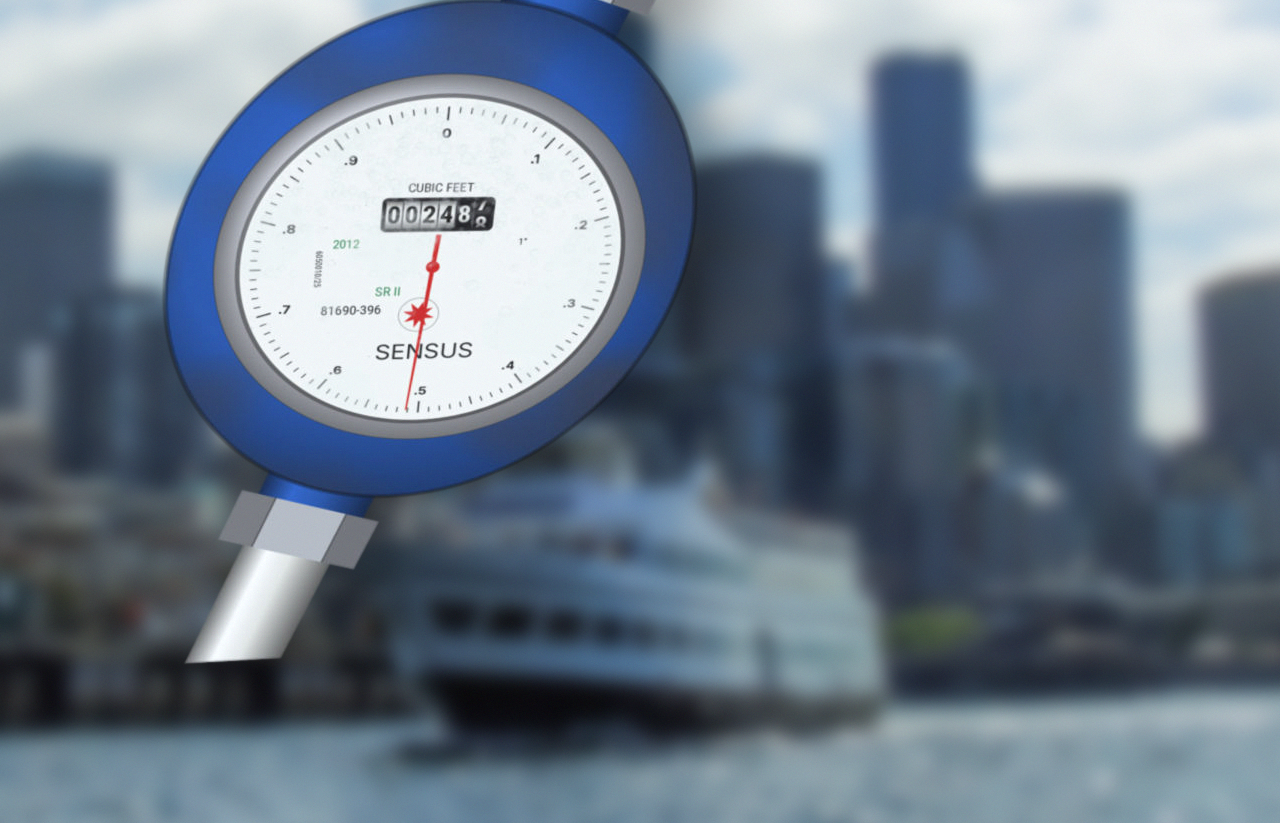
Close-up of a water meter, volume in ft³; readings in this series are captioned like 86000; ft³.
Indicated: 2487.51; ft³
